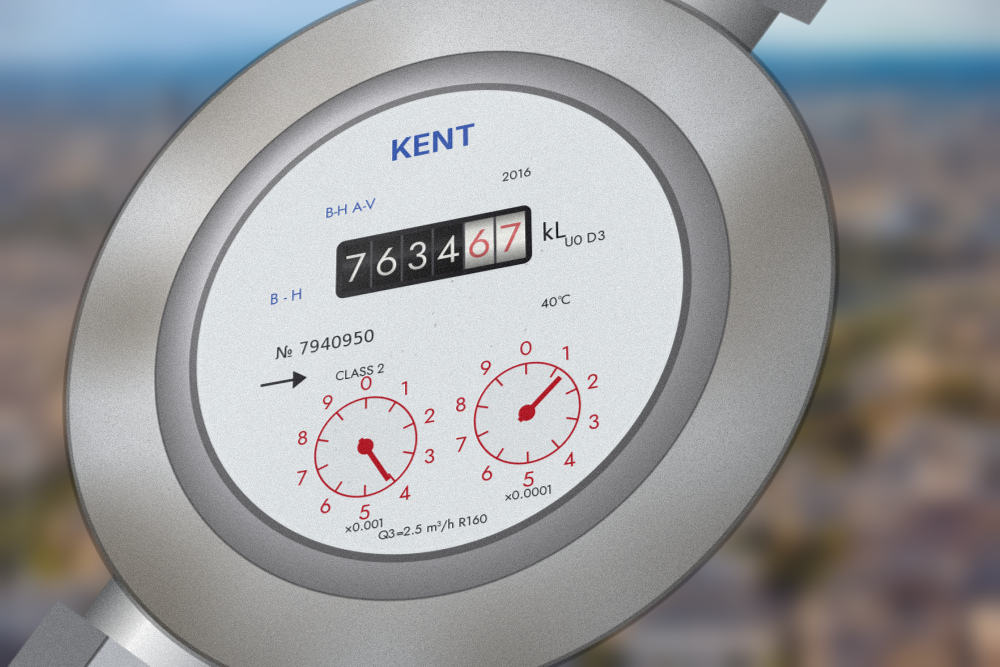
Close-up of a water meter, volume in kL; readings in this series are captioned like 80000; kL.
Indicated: 7634.6741; kL
